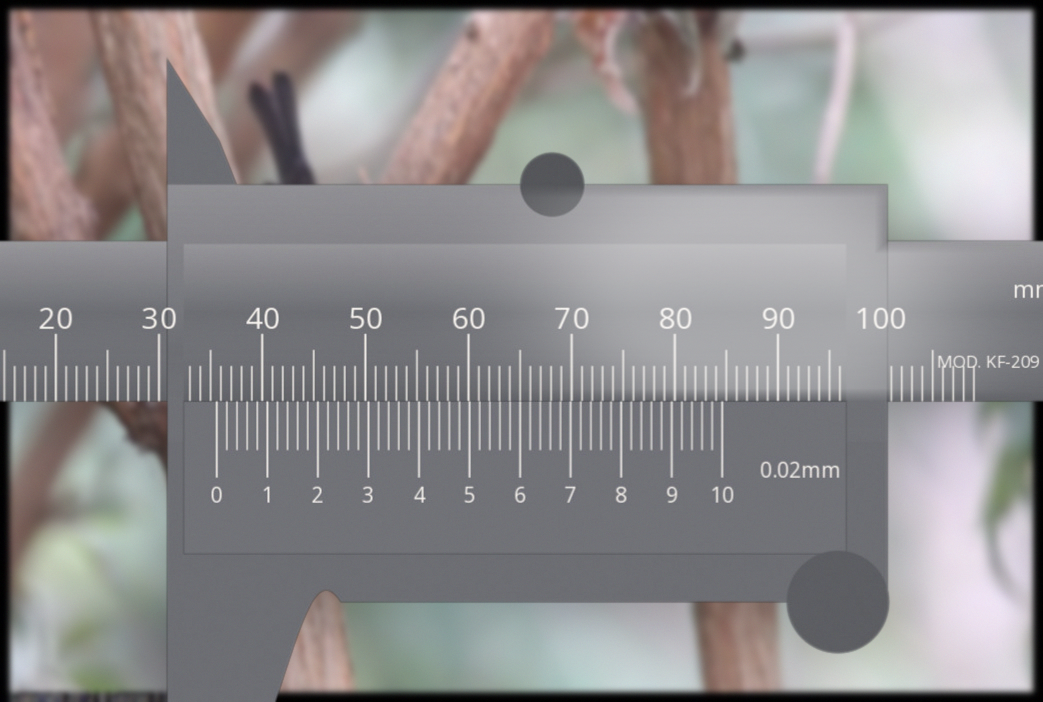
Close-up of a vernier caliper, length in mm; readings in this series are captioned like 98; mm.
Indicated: 35.6; mm
